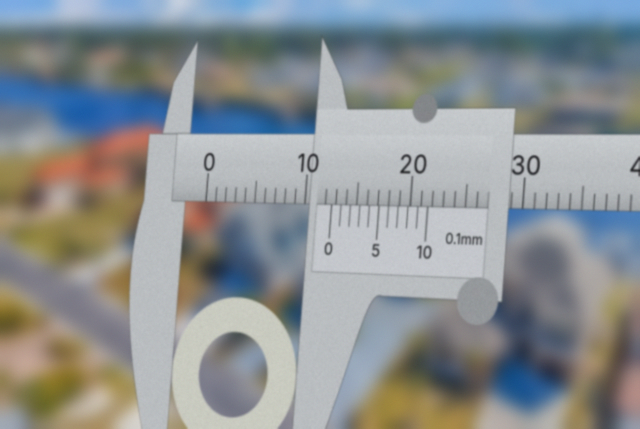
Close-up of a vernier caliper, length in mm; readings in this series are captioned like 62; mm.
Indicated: 12.6; mm
